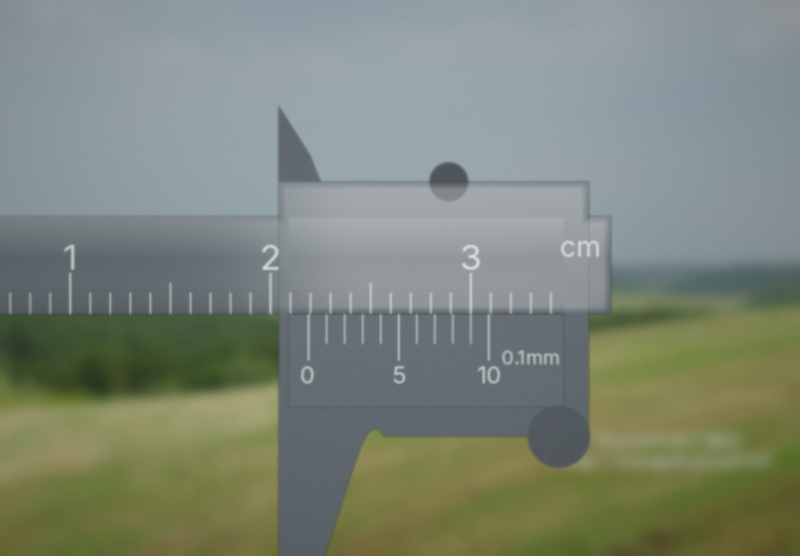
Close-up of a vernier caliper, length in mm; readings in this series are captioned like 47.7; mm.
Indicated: 21.9; mm
